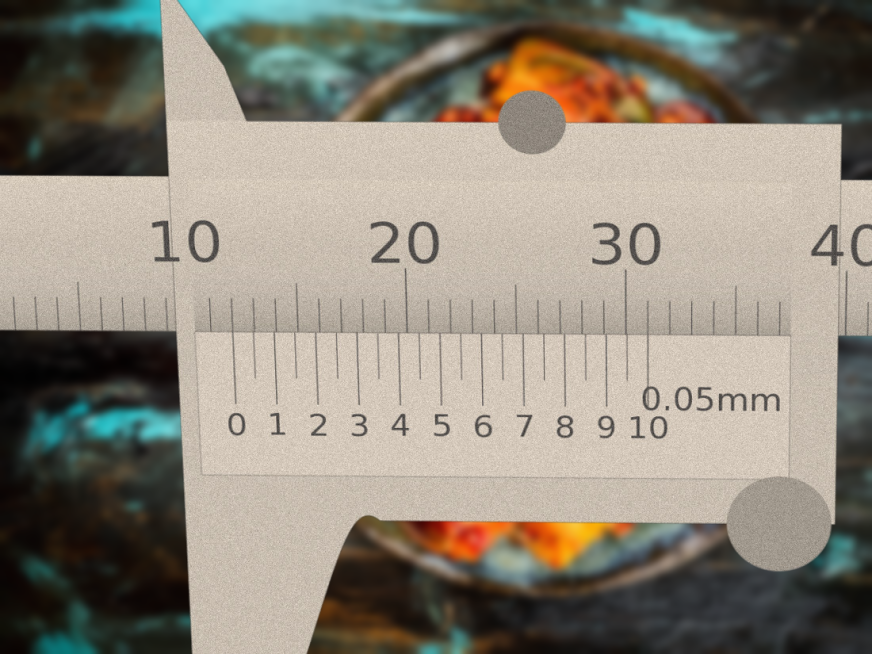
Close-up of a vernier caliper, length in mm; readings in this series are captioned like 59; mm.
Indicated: 12.00; mm
